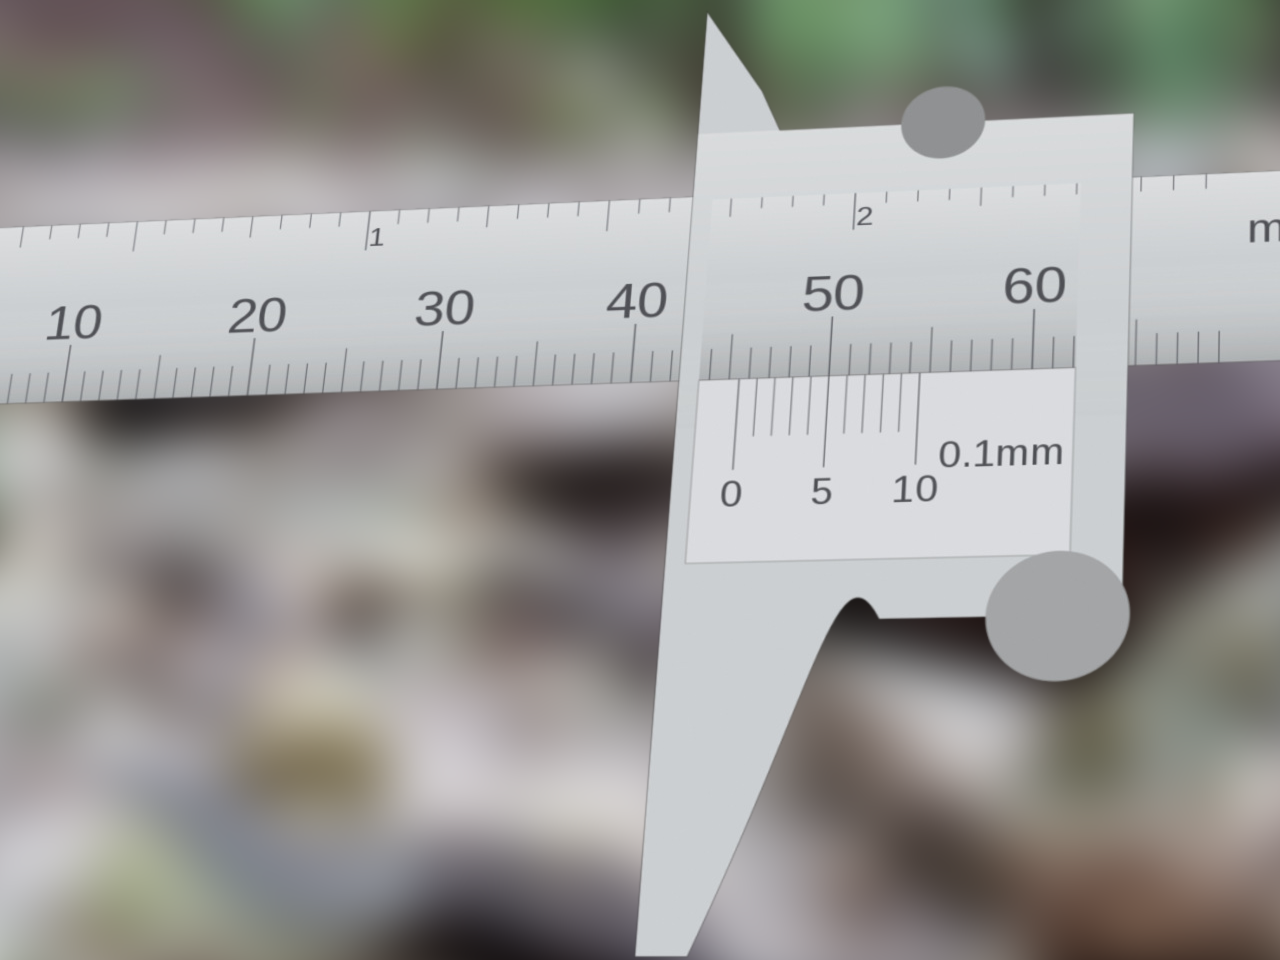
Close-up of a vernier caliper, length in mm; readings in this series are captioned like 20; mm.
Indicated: 45.5; mm
